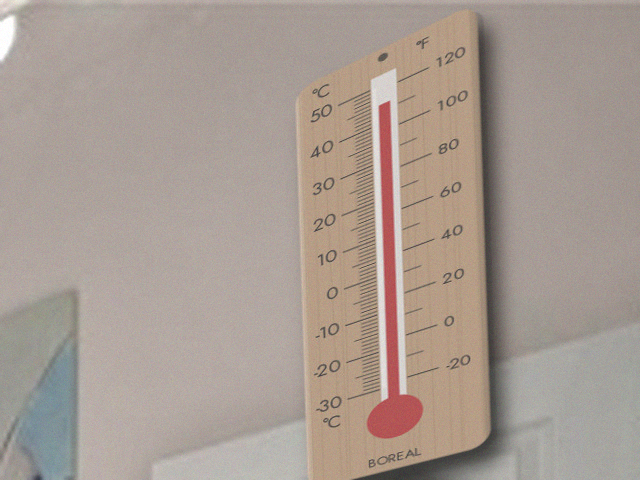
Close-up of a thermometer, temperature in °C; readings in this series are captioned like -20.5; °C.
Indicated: 45; °C
